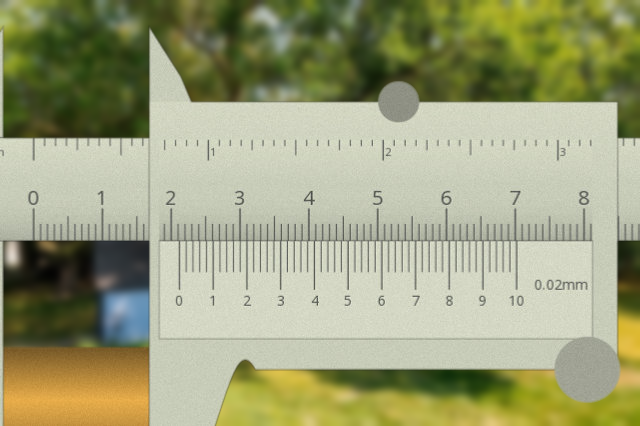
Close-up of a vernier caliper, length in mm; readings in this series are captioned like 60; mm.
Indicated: 21.2; mm
